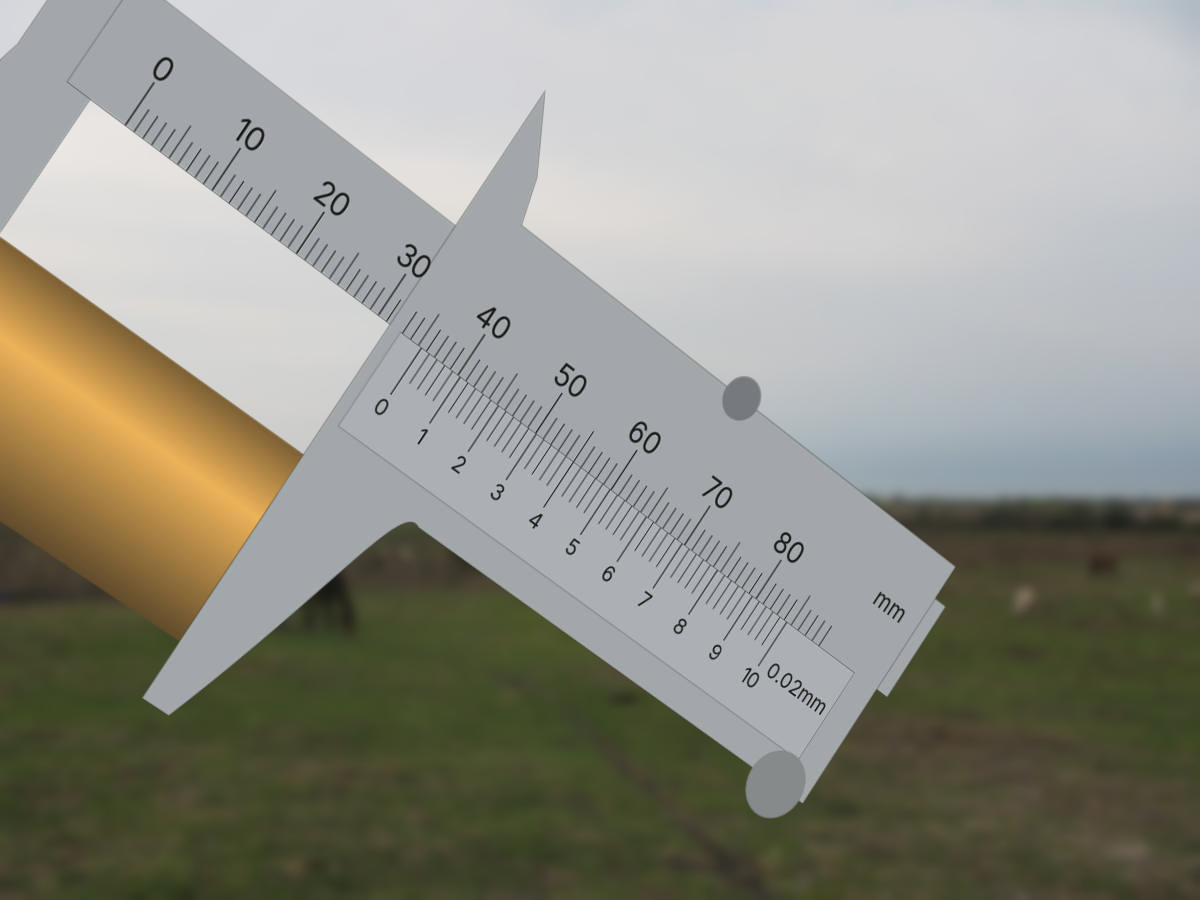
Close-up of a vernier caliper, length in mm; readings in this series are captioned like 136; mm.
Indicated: 35.4; mm
